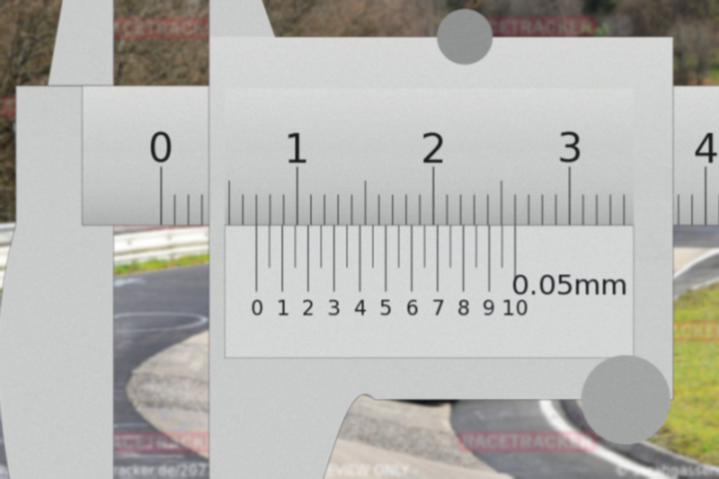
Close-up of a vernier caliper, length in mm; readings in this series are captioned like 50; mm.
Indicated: 7.0; mm
